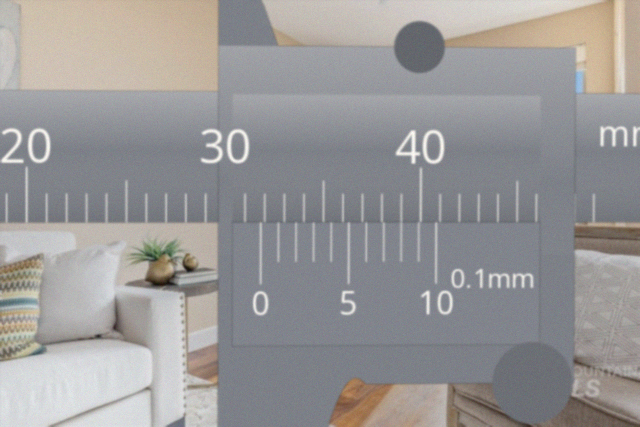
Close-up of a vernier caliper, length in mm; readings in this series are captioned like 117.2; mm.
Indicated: 31.8; mm
